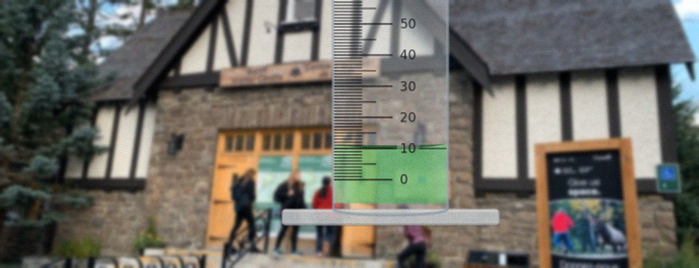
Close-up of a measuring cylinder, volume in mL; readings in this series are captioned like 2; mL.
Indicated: 10; mL
